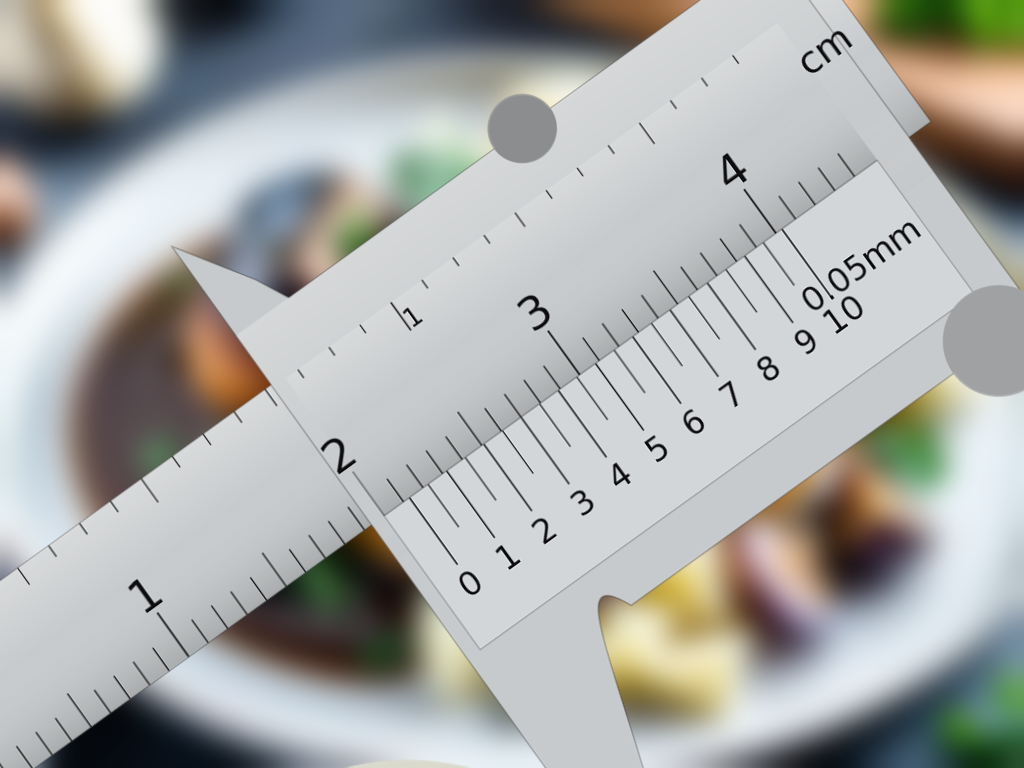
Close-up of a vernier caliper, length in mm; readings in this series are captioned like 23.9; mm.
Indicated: 21.30; mm
